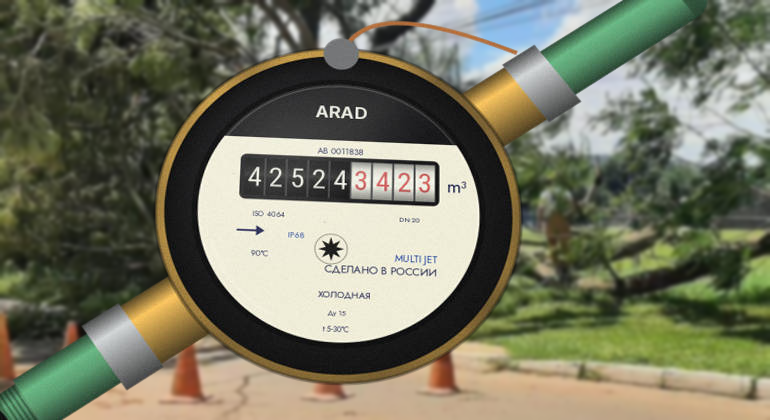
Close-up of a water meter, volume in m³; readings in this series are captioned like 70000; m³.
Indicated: 42524.3423; m³
